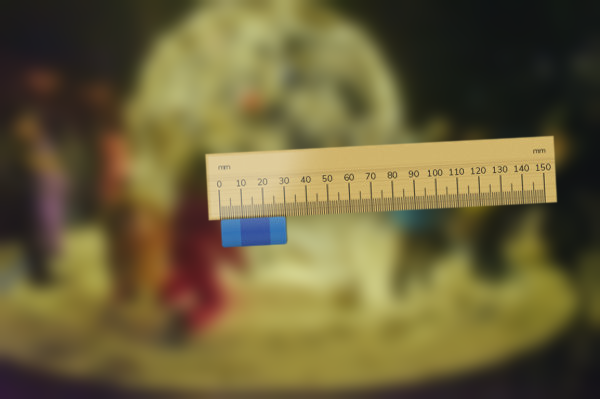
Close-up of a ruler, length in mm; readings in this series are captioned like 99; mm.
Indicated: 30; mm
